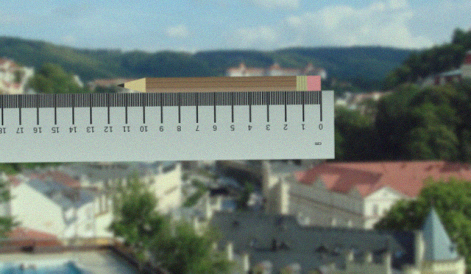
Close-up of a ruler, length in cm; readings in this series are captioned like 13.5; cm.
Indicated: 11.5; cm
